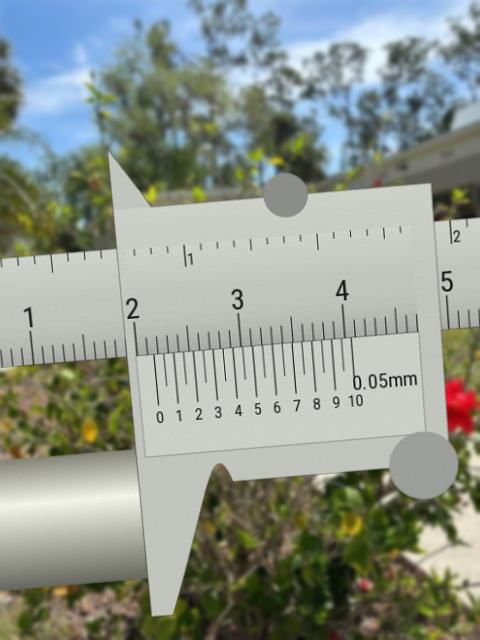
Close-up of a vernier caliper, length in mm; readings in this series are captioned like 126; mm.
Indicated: 21.6; mm
